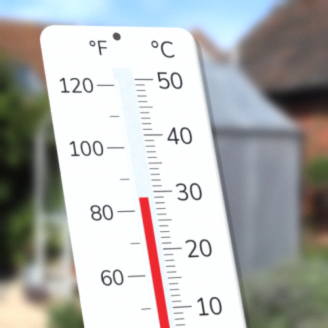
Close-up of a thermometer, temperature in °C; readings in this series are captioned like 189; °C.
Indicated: 29; °C
